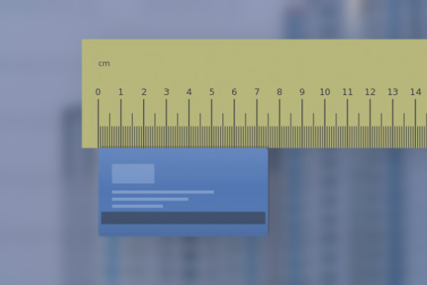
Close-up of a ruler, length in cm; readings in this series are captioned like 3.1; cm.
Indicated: 7.5; cm
